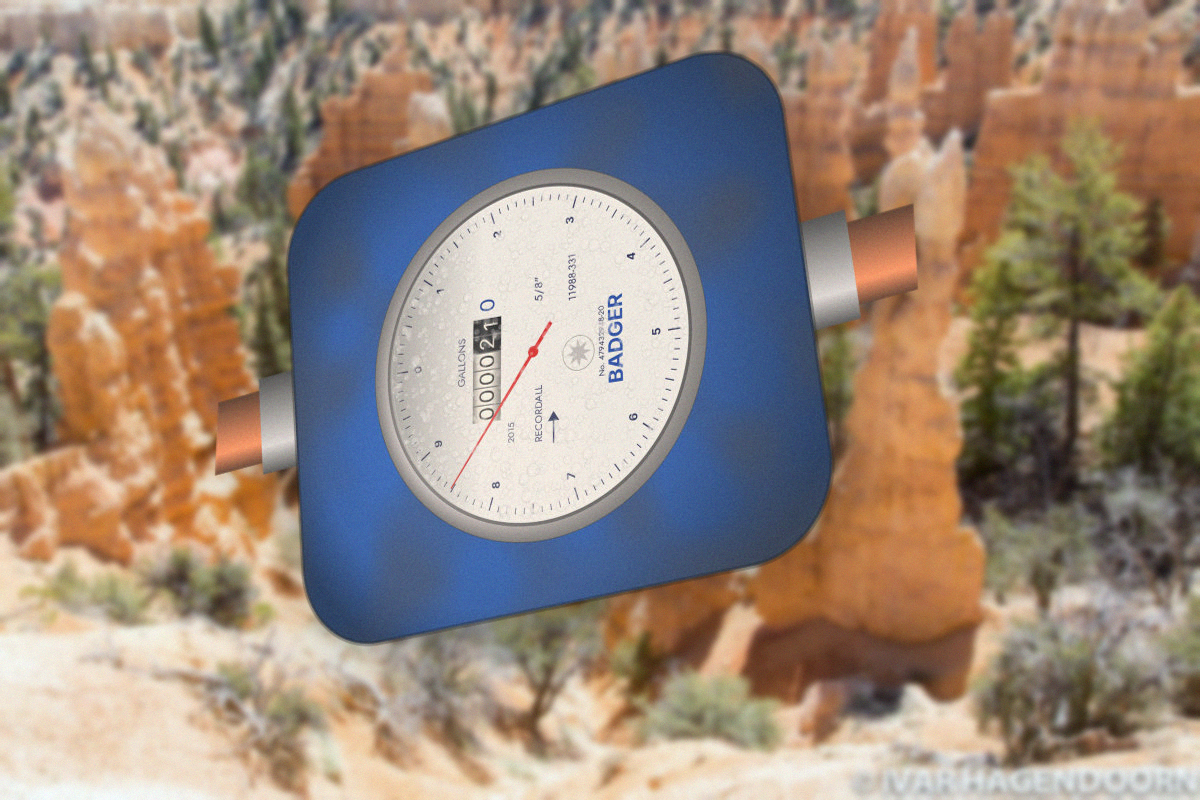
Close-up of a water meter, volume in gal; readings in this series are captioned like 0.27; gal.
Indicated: 208.5; gal
